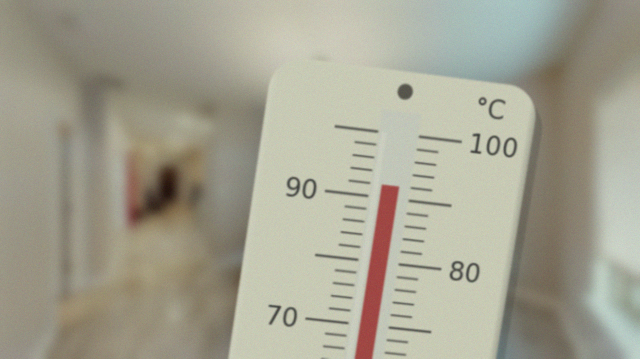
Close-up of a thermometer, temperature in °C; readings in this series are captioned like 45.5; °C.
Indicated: 92; °C
